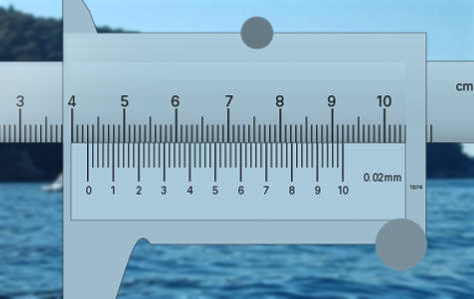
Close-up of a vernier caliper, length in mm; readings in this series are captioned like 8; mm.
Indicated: 43.0; mm
